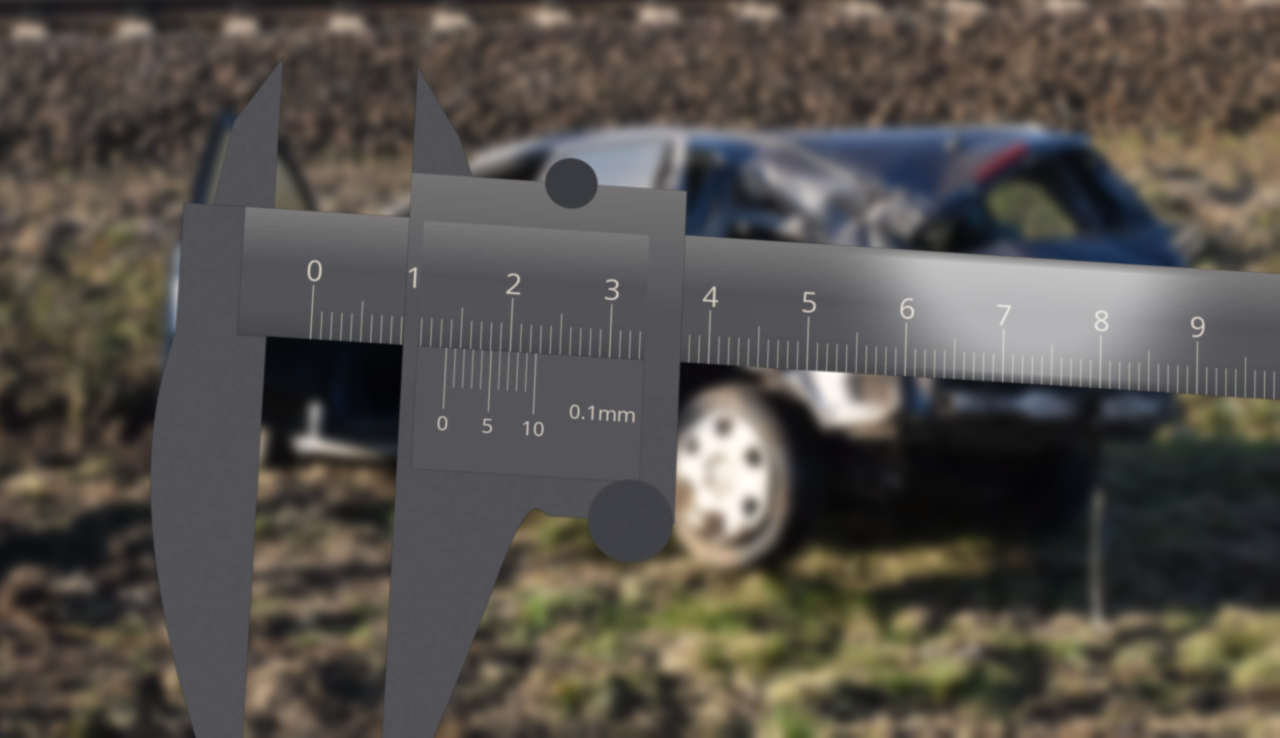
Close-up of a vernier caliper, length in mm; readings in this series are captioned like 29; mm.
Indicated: 13.6; mm
